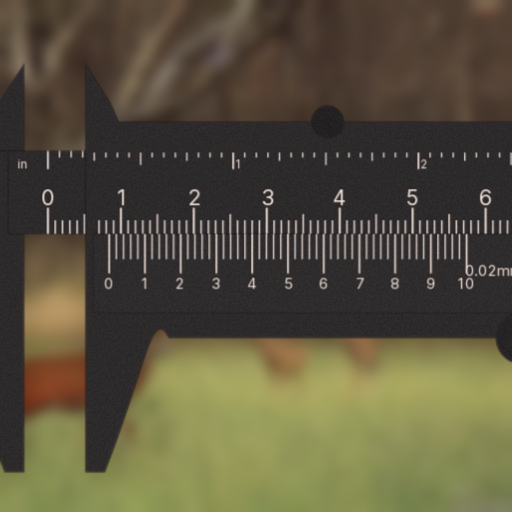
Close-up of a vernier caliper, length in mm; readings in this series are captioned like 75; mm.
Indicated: 8.4; mm
